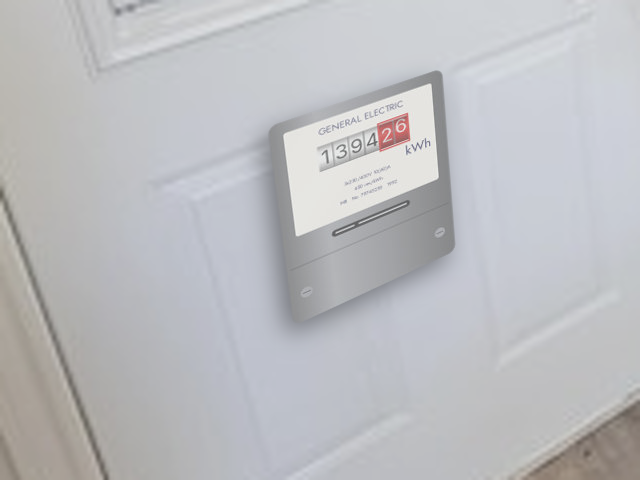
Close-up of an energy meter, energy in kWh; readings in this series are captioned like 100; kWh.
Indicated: 1394.26; kWh
